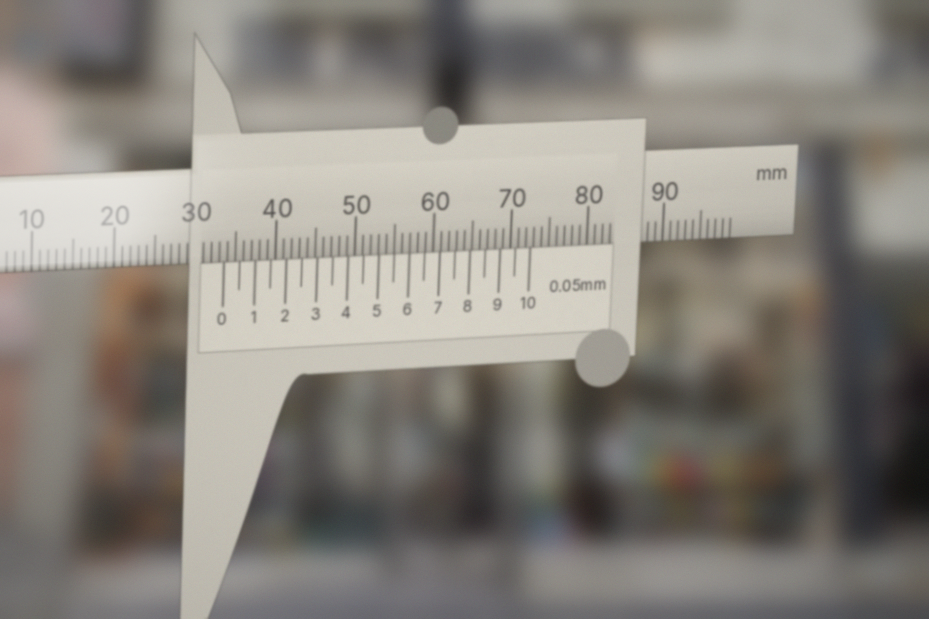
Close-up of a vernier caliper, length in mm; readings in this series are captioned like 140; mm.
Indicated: 33.6; mm
